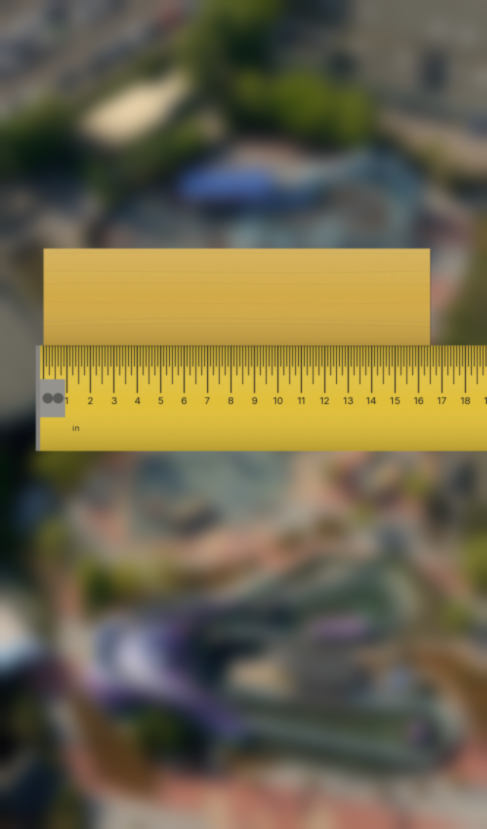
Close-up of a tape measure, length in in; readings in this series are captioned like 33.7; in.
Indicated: 16.5; in
